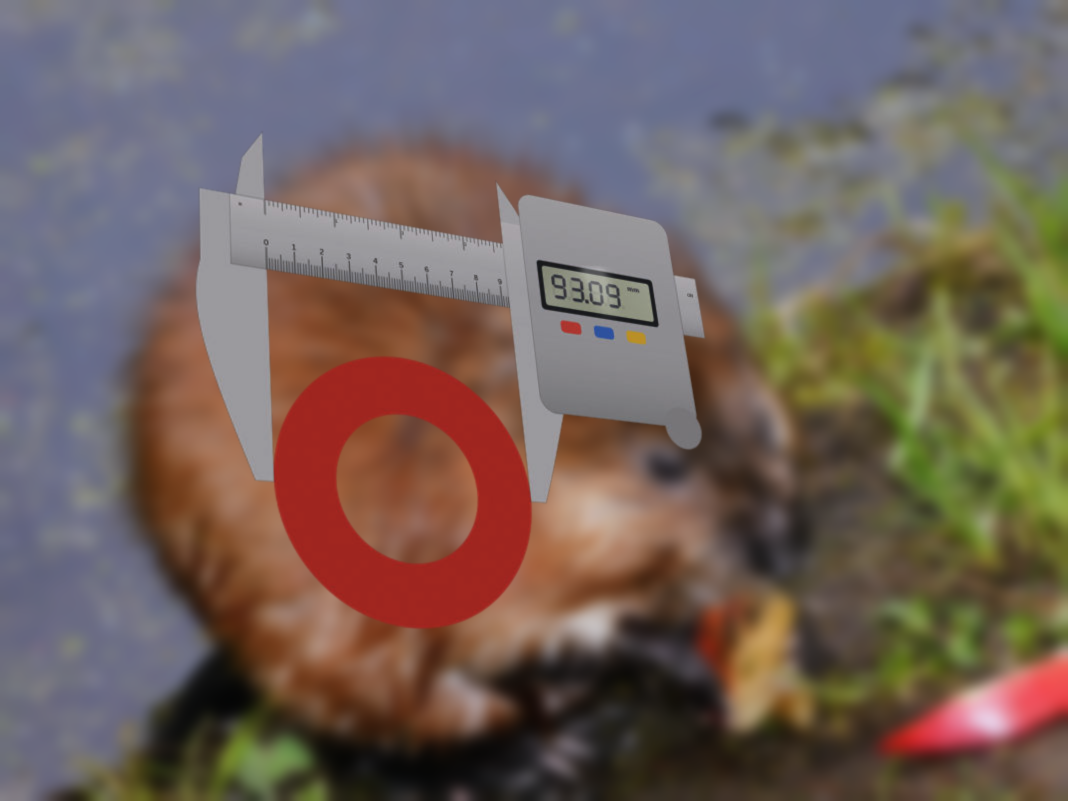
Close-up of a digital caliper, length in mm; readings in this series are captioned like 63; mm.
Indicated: 93.09; mm
